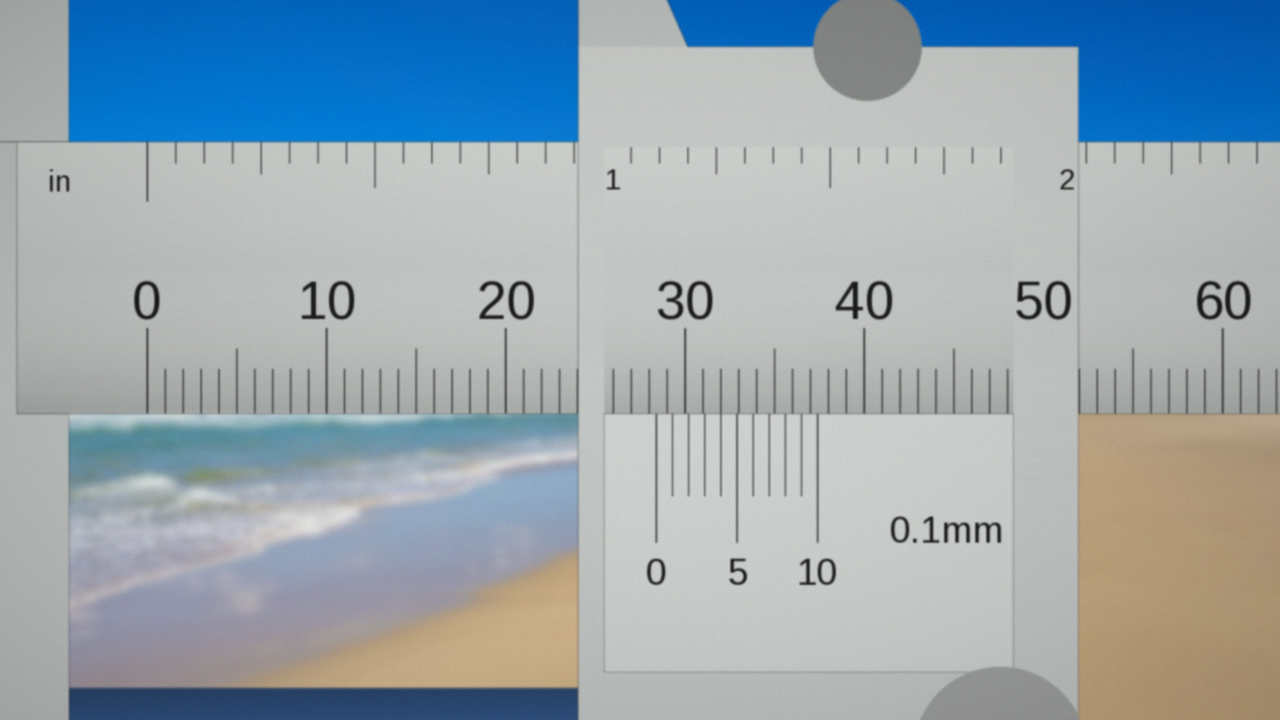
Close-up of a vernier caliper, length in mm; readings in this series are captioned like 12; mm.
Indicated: 28.4; mm
